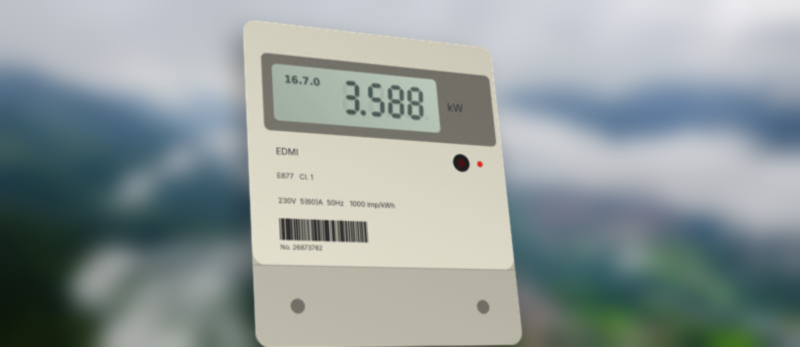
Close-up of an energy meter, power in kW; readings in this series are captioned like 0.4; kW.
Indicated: 3.588; kW
